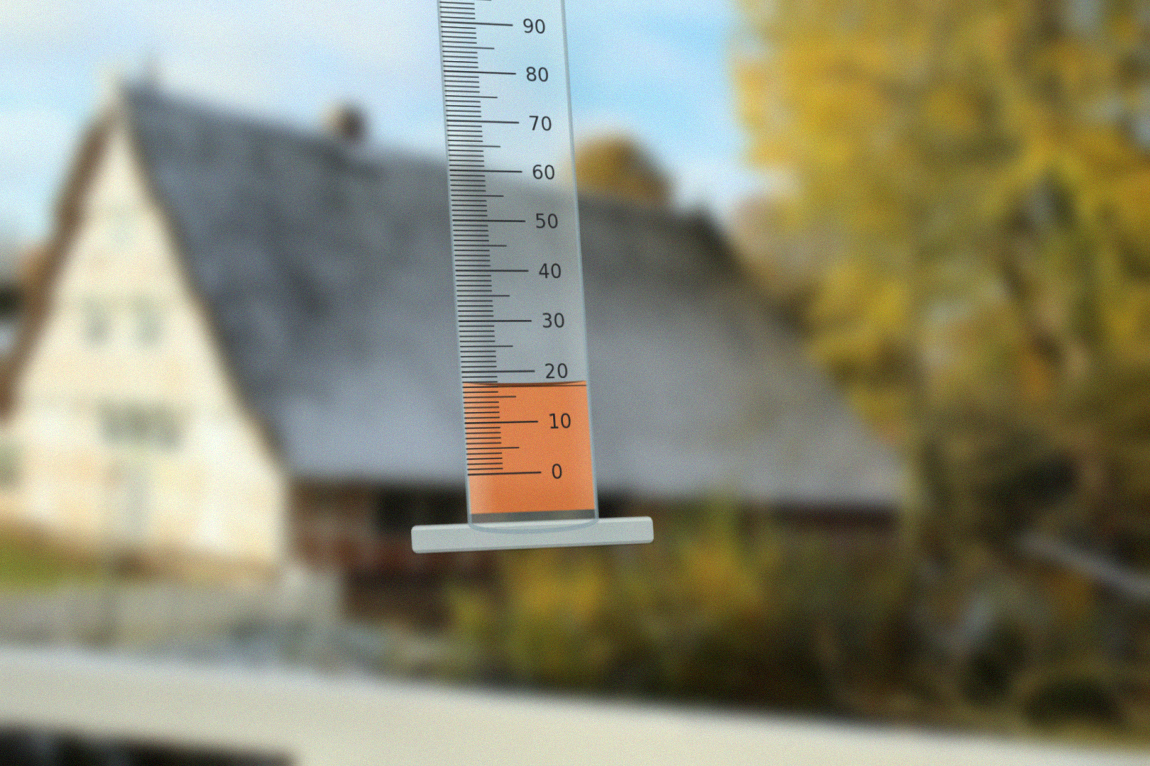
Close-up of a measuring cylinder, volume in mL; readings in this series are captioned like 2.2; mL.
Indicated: 17; mL
